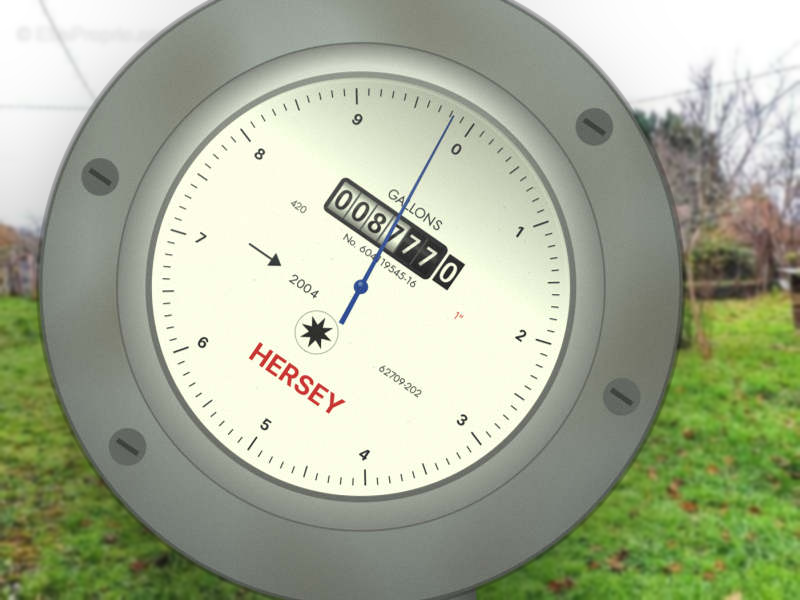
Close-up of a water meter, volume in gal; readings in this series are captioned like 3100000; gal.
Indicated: 87769.8; gal
